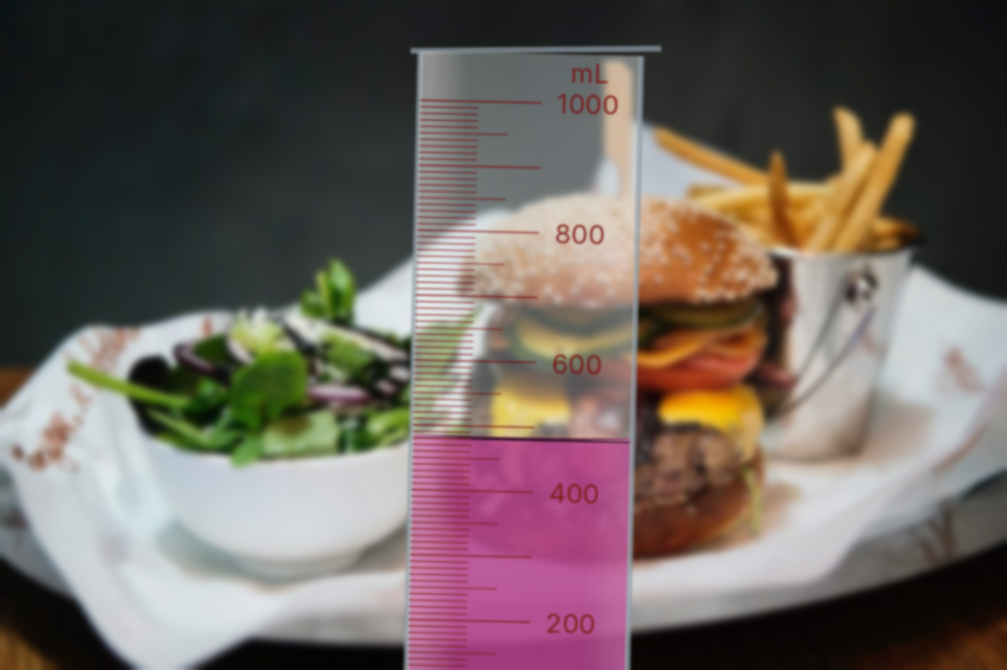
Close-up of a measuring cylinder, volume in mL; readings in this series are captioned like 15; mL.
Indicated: 480; mL
